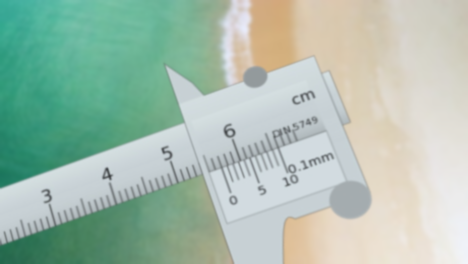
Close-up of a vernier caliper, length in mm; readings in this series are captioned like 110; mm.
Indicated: 57.0; mm
